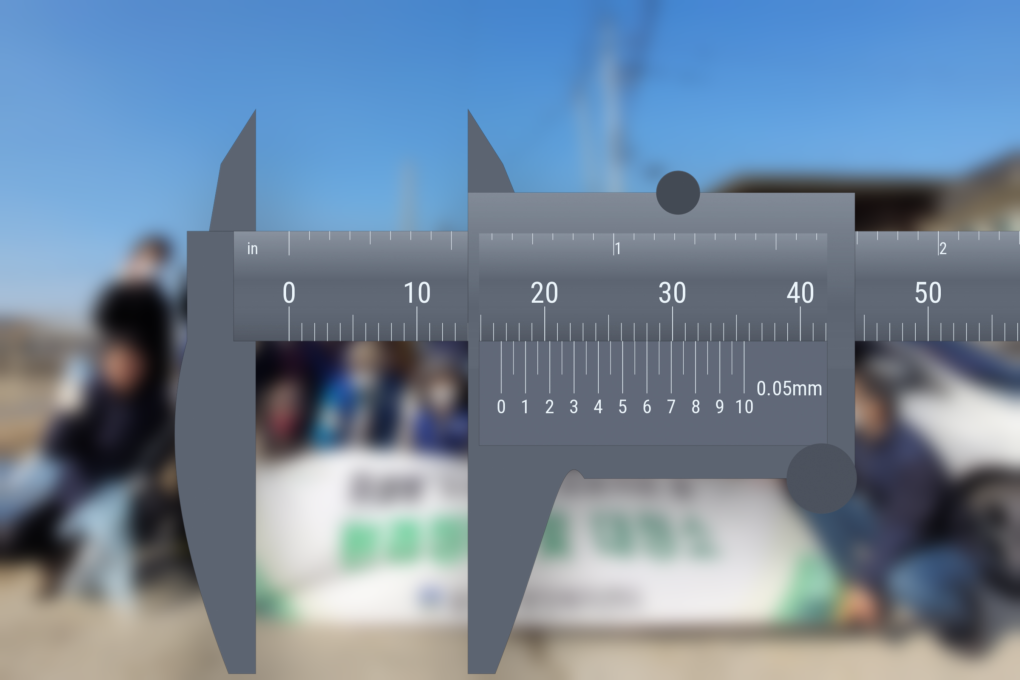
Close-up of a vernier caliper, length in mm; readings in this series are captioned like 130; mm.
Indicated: 16.6; mm
